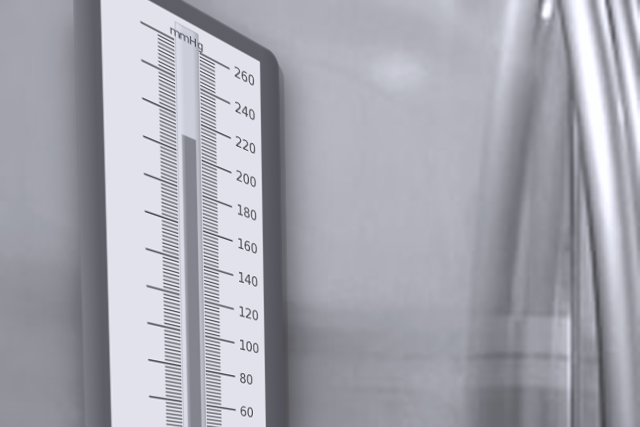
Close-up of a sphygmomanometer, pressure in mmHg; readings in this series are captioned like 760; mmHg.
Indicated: 210; mmHg
